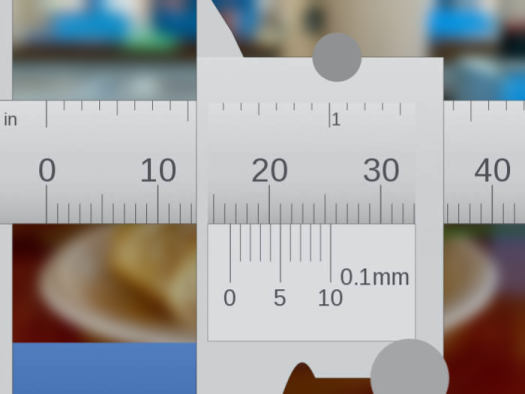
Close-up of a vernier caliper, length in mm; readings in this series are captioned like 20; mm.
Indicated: 16.5; mm
